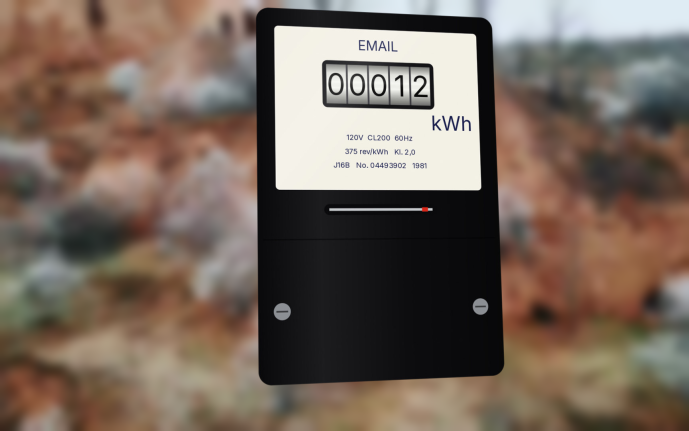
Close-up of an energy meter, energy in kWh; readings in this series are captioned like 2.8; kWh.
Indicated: 12; kWh
